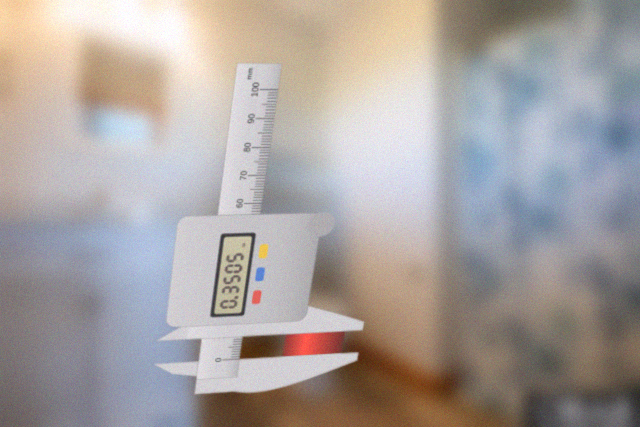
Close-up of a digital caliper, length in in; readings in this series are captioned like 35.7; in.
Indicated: 0.3505; in
